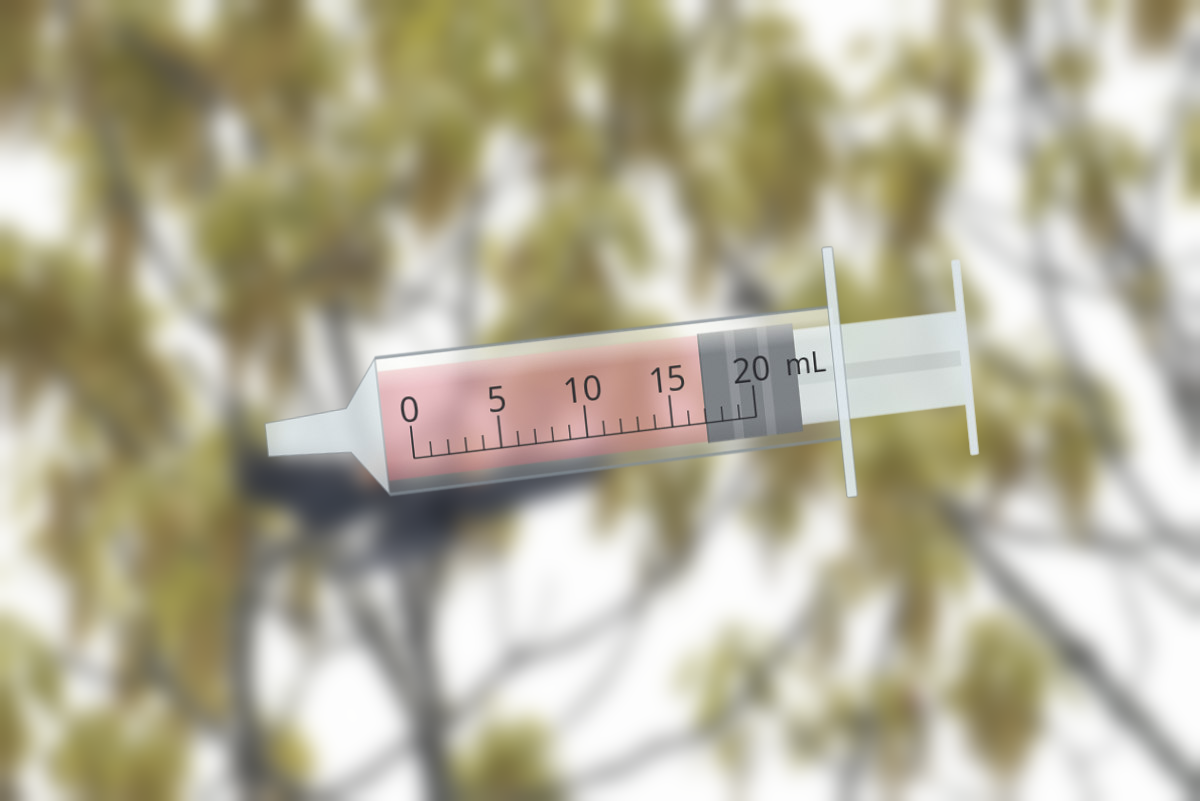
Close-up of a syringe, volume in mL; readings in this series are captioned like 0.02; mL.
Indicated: 17; mL
